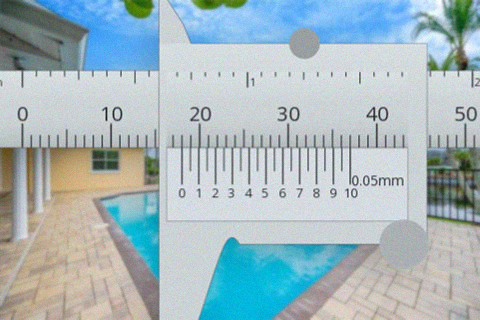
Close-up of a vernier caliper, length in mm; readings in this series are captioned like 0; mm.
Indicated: 18.0; mm
